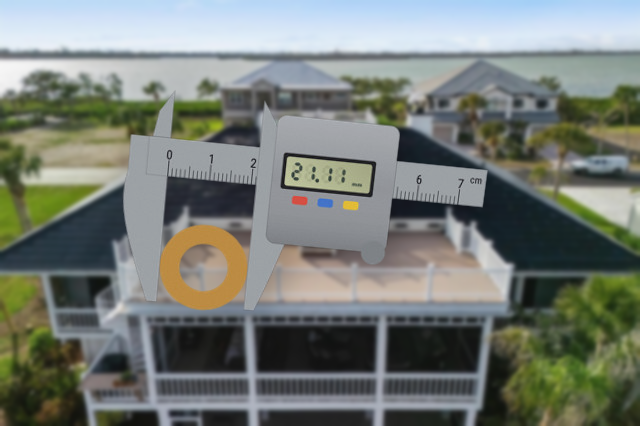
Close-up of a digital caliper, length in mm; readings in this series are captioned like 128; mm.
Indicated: 21.11; mm
